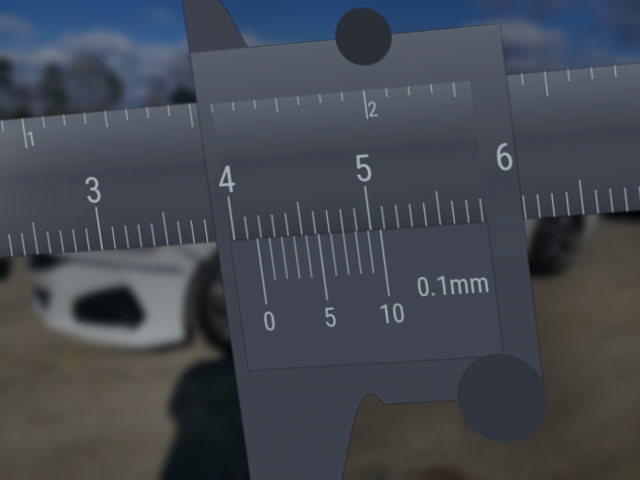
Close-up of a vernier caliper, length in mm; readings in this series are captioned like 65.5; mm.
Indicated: 41.7; mm
